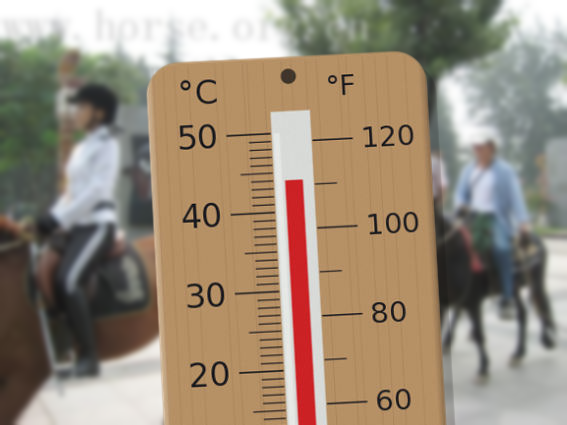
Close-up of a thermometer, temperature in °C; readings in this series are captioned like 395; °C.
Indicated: 44; °C
